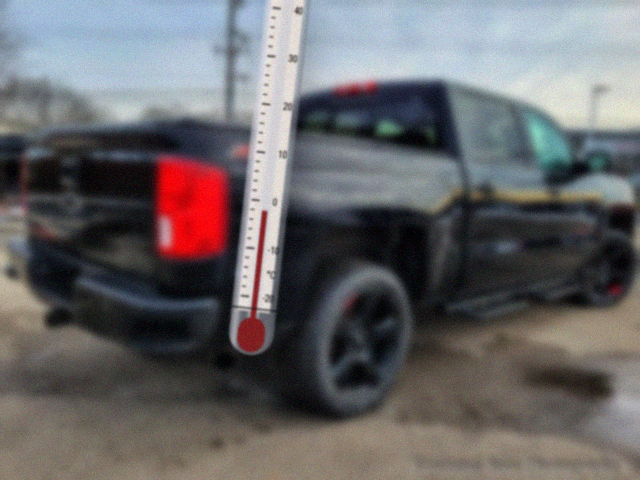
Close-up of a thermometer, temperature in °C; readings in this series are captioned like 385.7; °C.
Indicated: -2; °C
